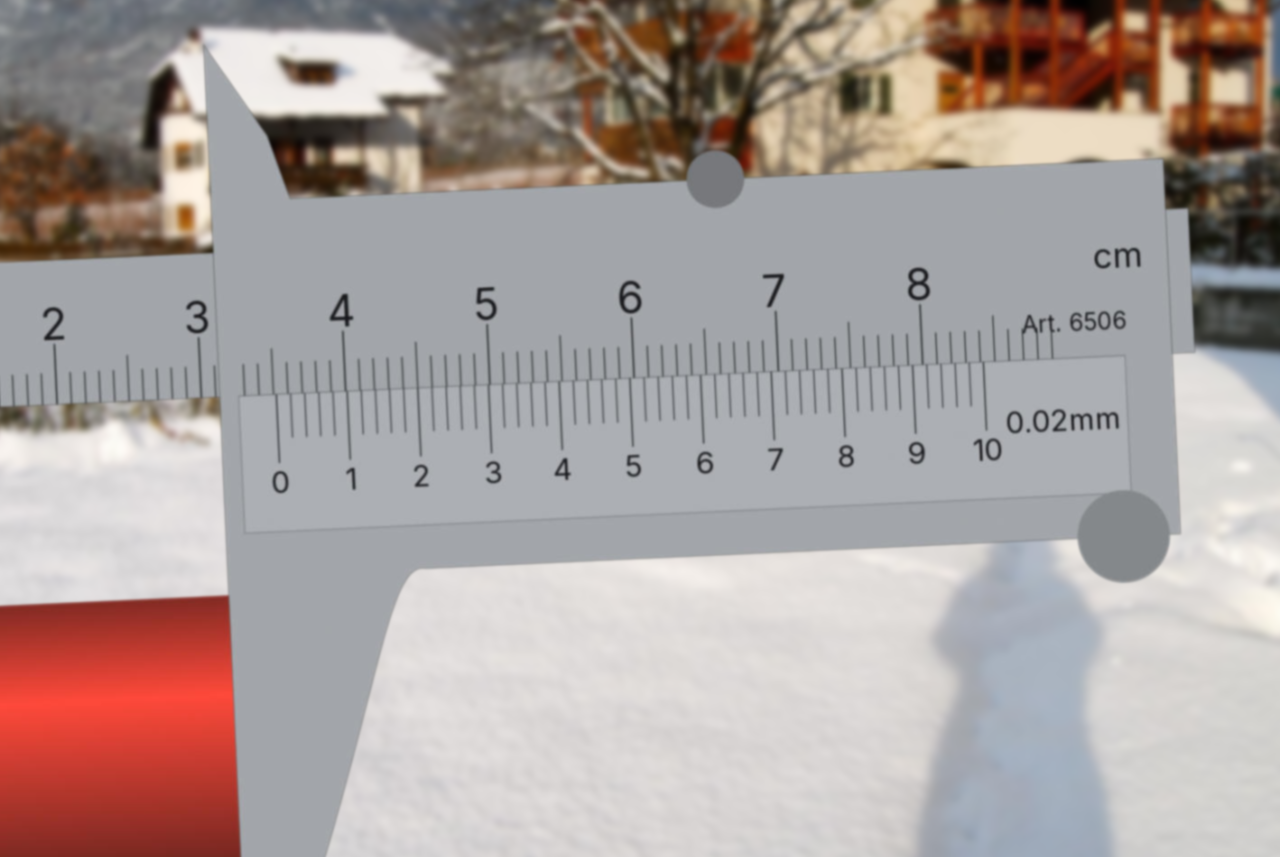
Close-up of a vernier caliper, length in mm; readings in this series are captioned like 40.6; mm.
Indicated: 35.2; mm
